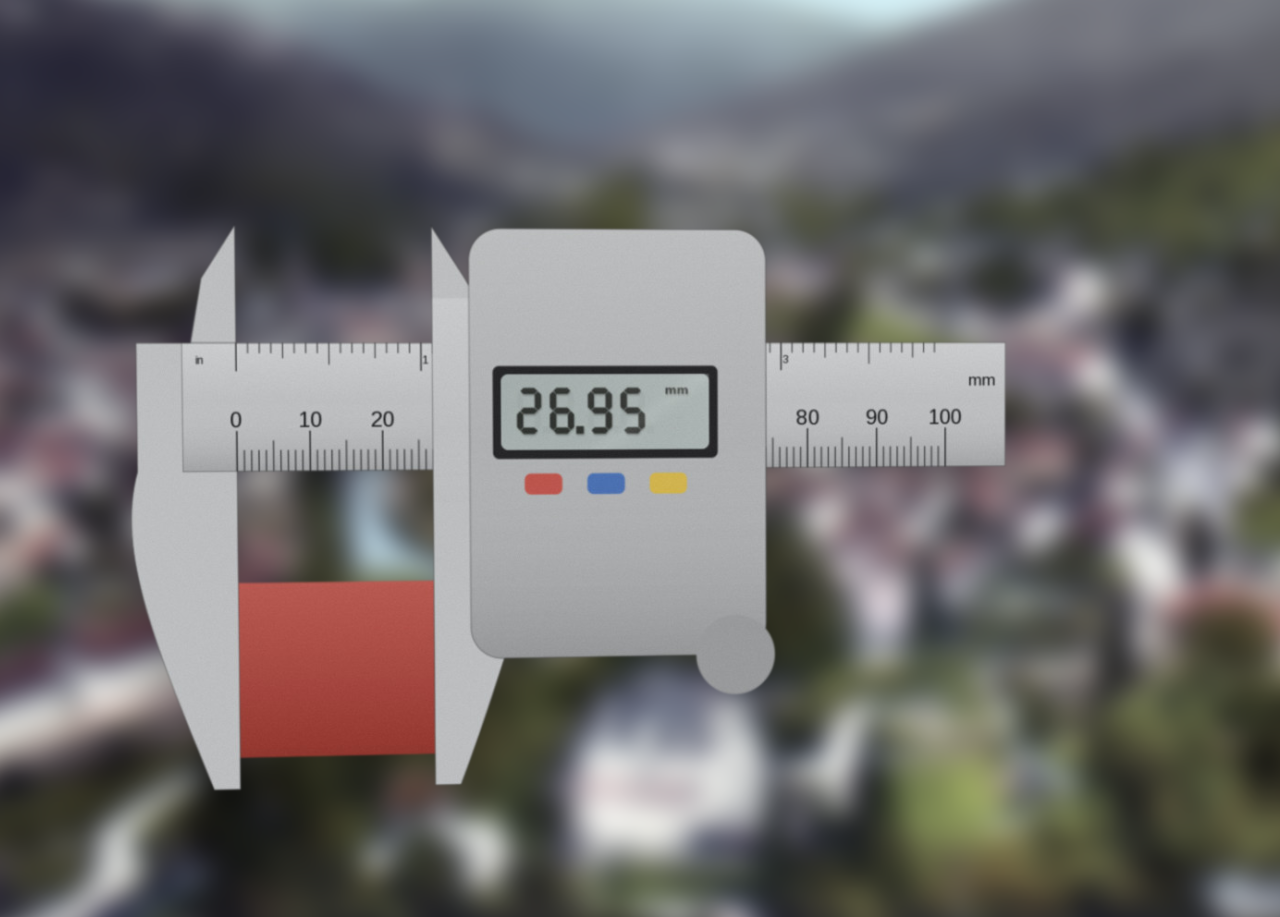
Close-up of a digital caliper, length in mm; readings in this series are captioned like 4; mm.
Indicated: 26.95; mm
